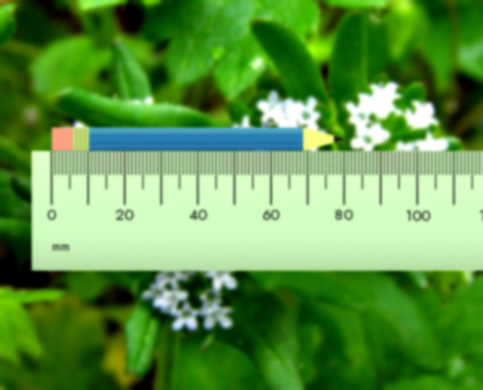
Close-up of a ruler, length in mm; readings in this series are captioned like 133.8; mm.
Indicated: 80; mm
